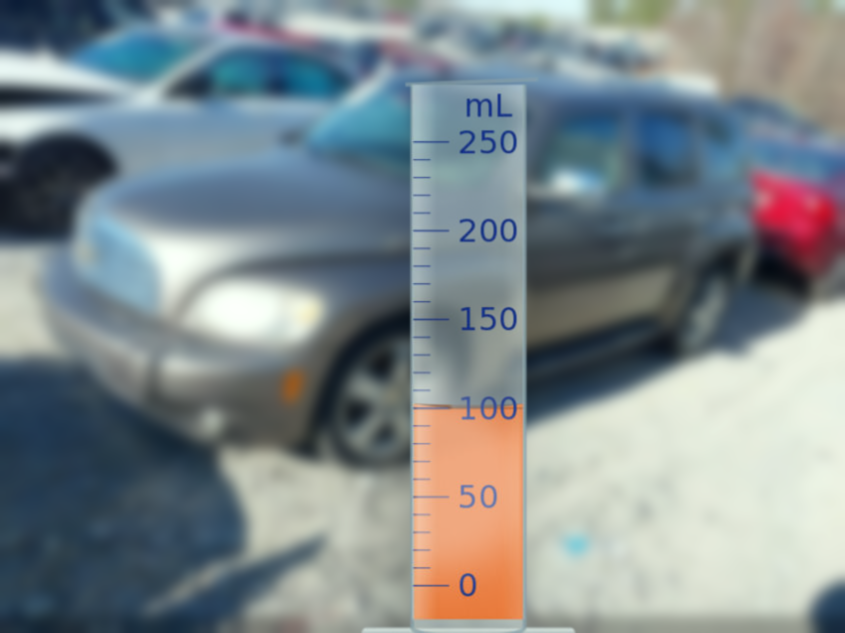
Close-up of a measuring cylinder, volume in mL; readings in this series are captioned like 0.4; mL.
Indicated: 100; mL
